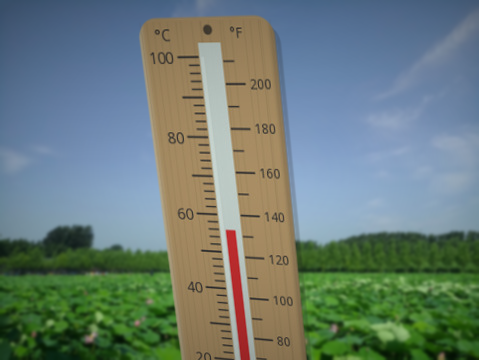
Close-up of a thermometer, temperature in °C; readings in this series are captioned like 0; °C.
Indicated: 56; °C
